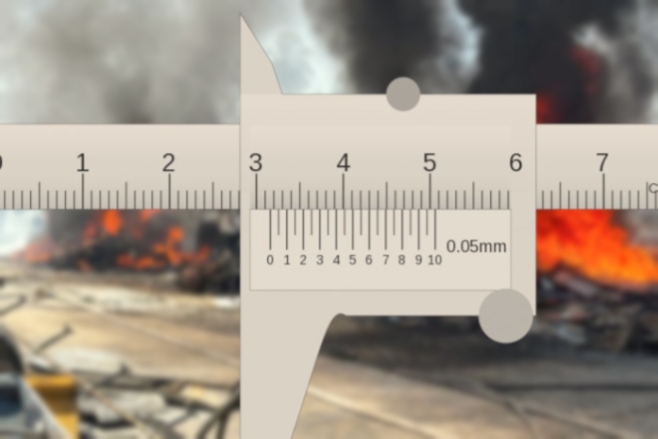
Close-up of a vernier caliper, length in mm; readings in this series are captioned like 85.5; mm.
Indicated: 31.6; mm
